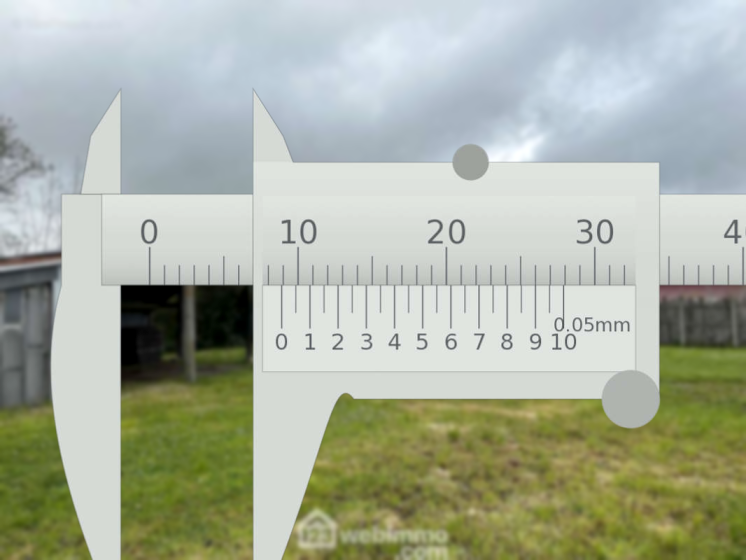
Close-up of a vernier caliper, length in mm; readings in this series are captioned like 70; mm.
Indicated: 8.9; mm
